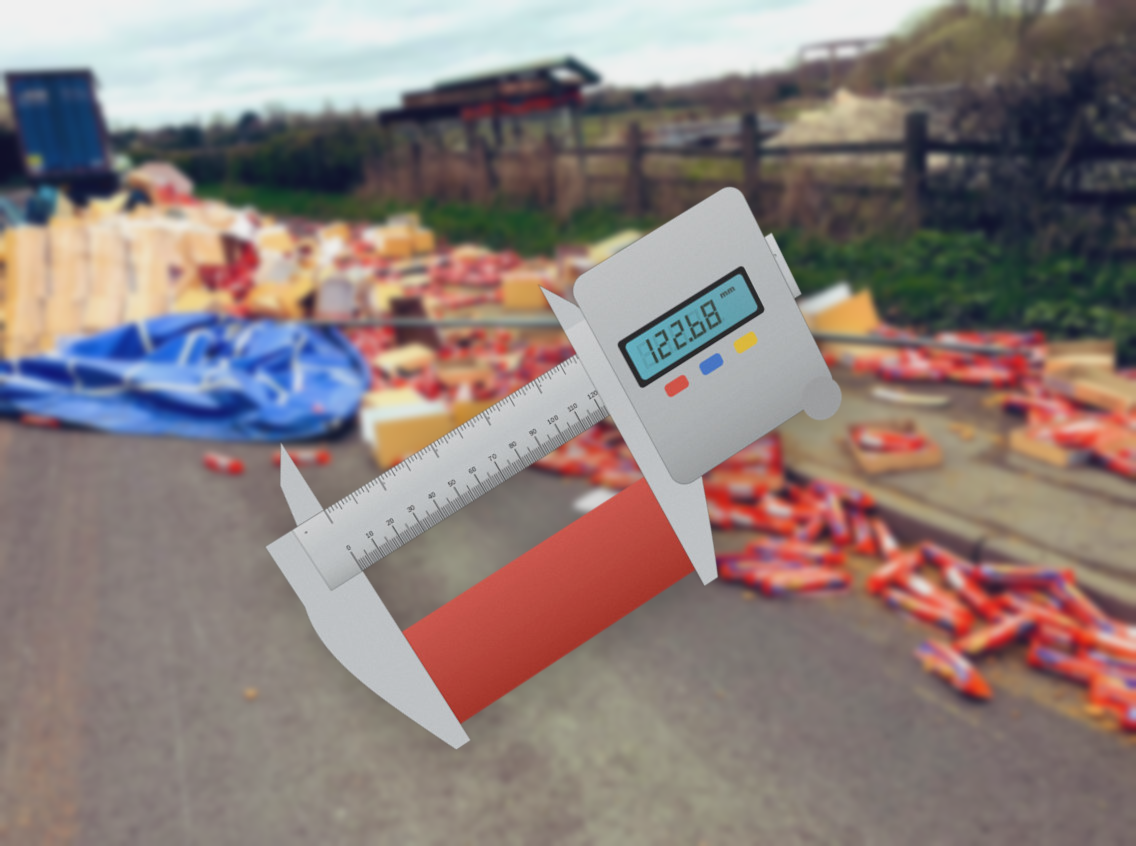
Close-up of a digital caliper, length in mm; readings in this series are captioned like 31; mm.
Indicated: 122.68; mm
